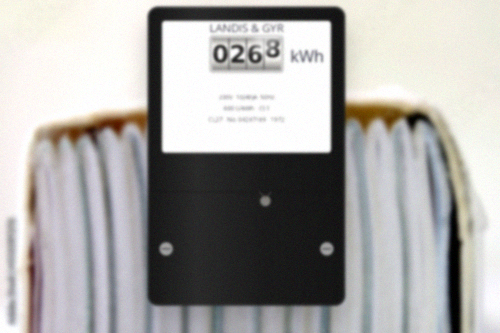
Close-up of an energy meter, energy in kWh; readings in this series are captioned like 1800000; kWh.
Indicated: 268; kWh
